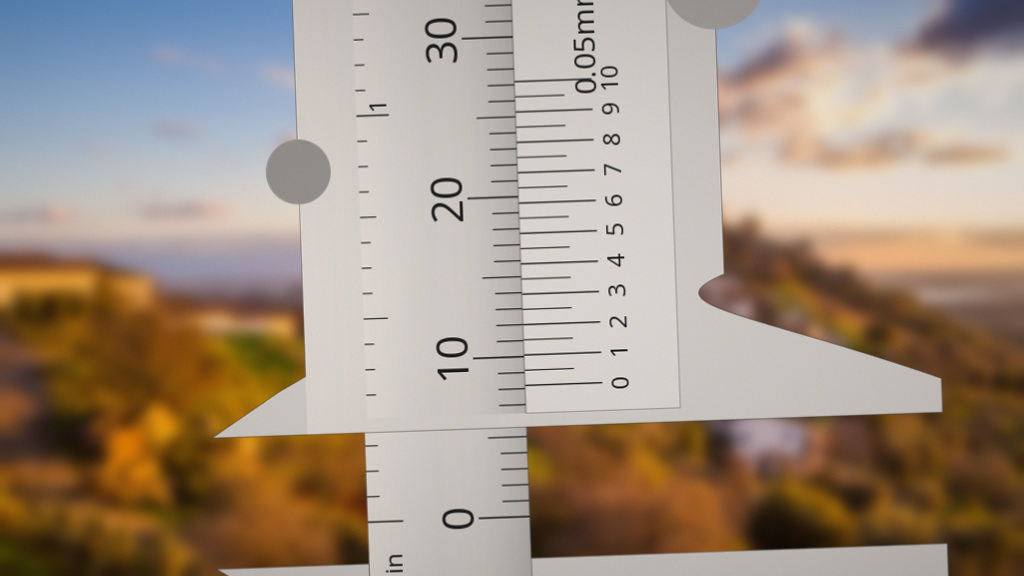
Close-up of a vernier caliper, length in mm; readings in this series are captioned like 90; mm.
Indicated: 8.2; mm
